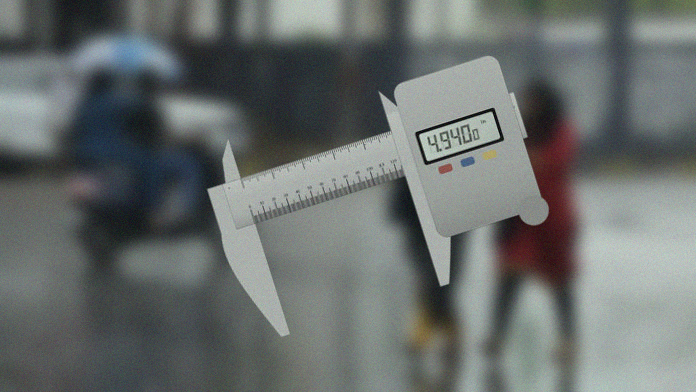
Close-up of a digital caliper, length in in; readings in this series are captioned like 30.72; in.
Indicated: 4.9400; in
